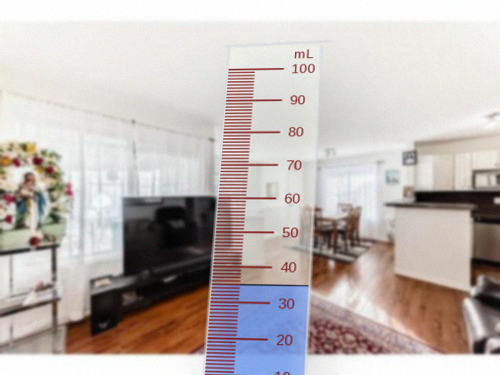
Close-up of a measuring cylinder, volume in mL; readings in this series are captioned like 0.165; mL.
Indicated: 35; mL
